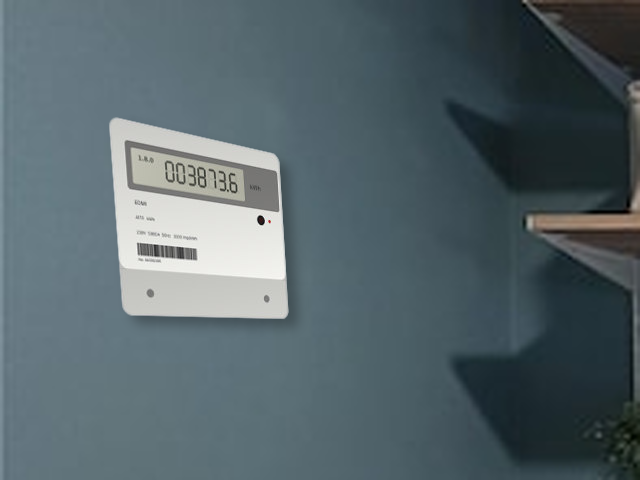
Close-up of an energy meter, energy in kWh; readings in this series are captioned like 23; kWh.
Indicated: 3873.6; kWh
